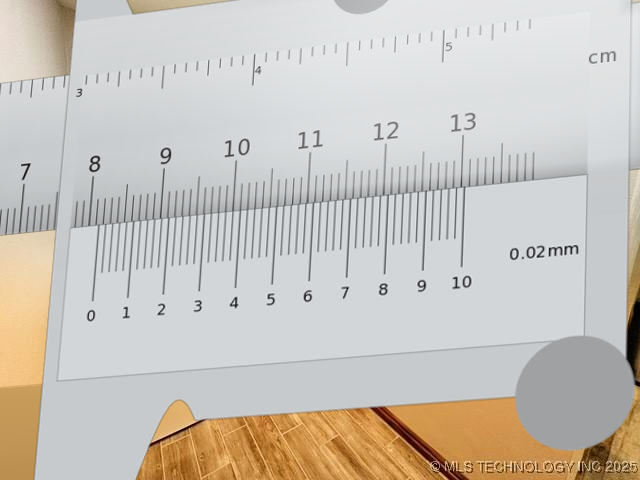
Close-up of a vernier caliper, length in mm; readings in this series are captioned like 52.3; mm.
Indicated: 81.4; mm
